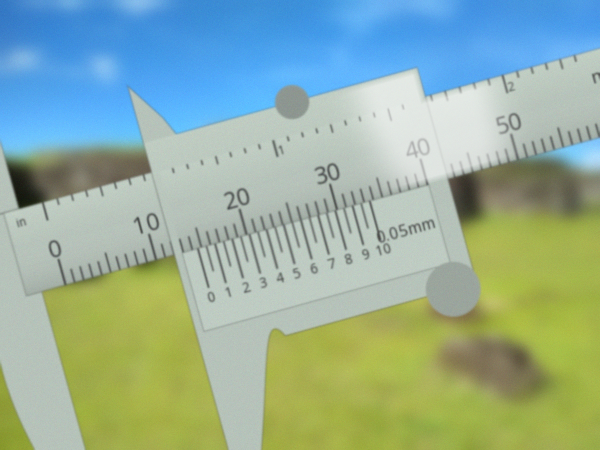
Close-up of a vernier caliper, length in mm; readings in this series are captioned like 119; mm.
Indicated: 14.6; mm
